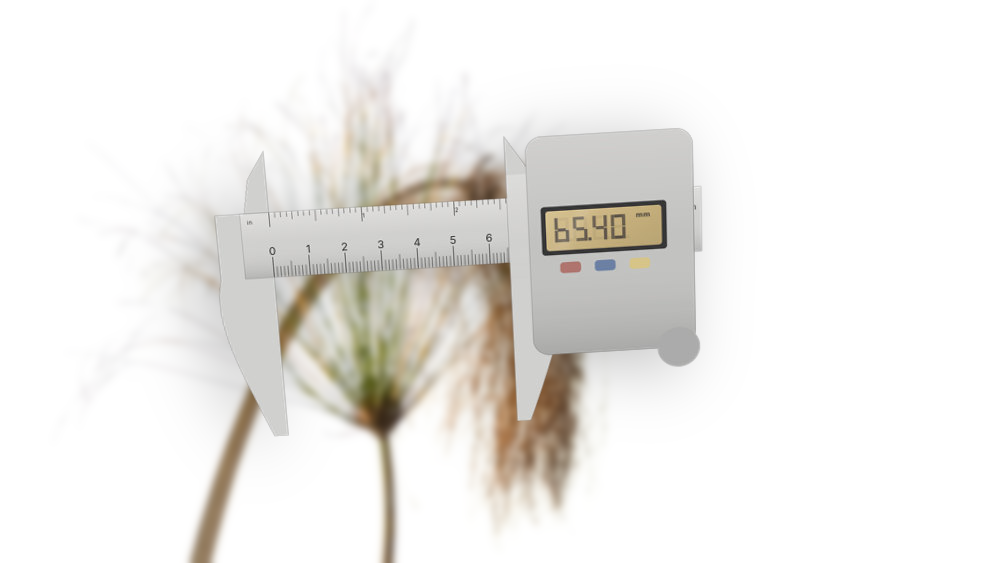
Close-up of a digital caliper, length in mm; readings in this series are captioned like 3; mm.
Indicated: 65.40; mm
